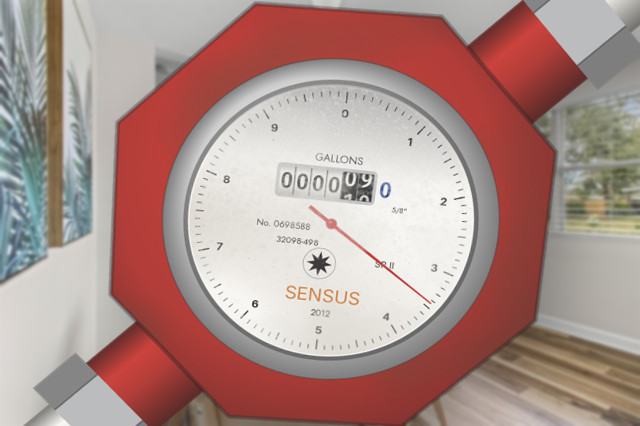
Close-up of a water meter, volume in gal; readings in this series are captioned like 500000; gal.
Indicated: 93.4; gal
